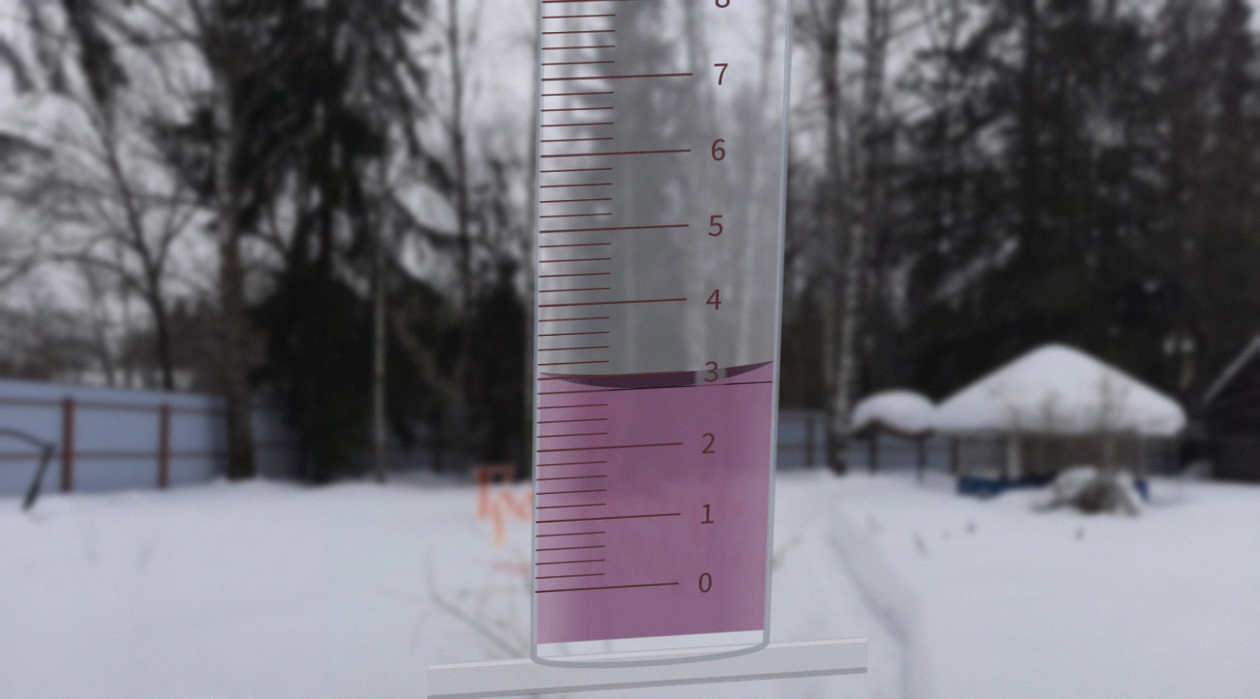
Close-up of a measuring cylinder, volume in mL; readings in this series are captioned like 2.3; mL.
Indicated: 2.8; mL
